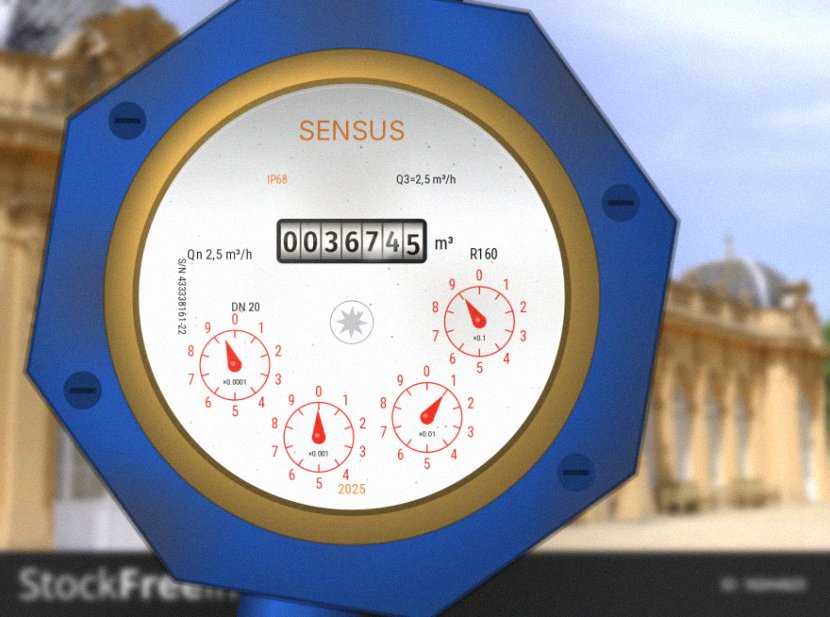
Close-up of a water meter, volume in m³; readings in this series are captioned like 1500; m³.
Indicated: 36744.9099; m³
